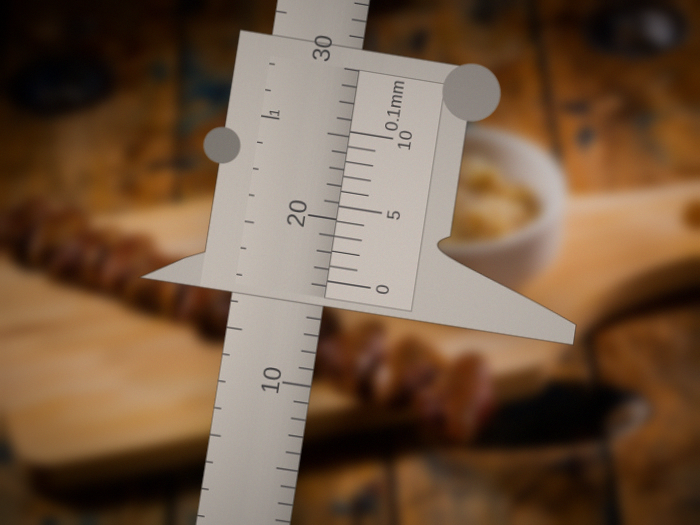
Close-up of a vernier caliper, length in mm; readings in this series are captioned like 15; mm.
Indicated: 16.3; mm
